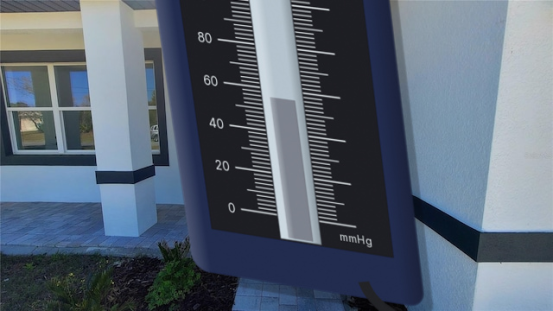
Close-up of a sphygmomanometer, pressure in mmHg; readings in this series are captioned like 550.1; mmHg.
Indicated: 56; mmHg
